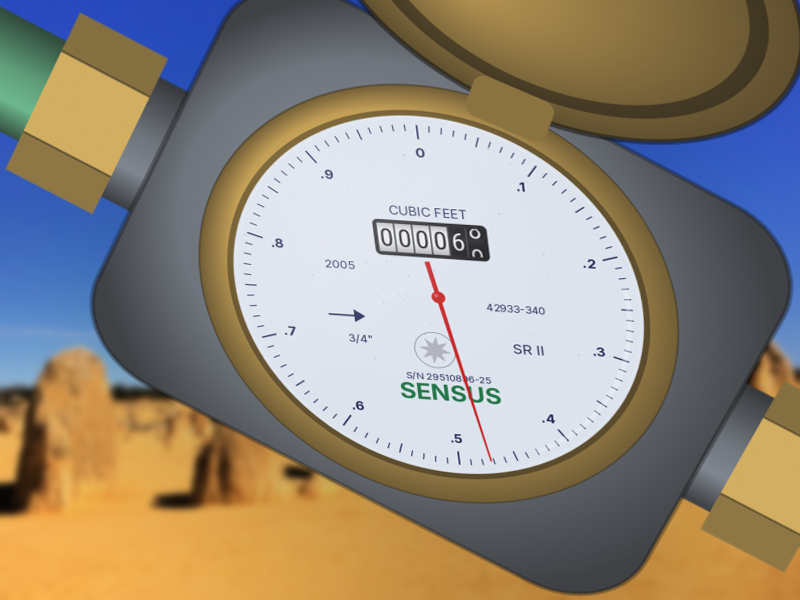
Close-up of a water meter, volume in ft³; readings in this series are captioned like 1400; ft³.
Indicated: 68.47; ft³
